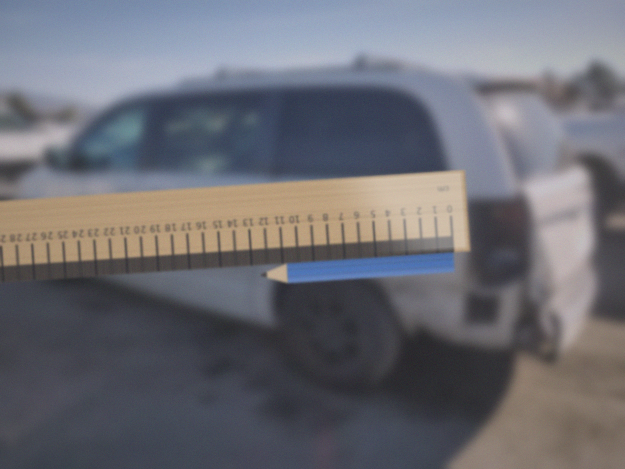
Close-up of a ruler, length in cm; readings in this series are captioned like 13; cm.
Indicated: 12.5; cm
